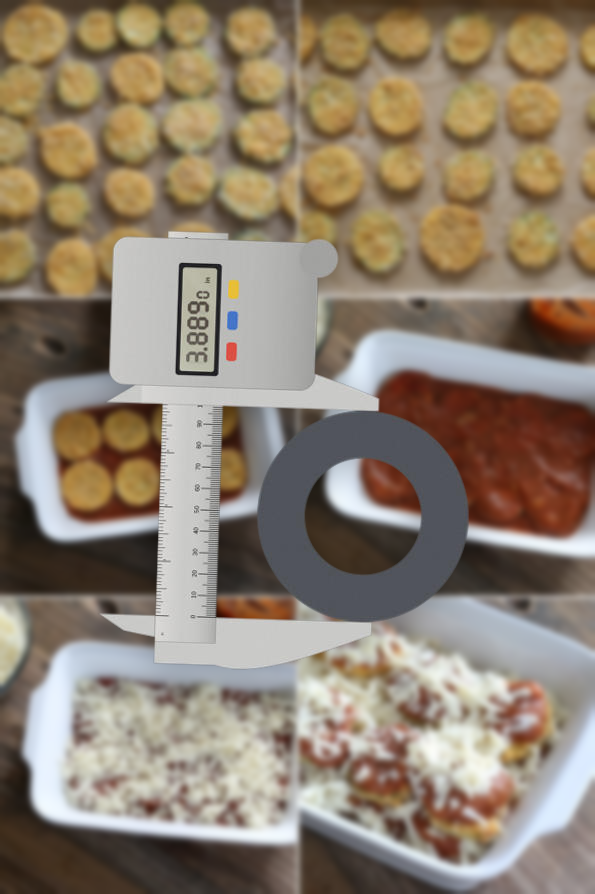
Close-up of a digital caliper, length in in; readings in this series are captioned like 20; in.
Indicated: 3.8890; in
